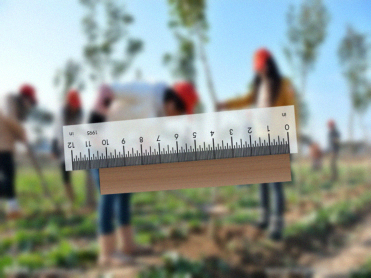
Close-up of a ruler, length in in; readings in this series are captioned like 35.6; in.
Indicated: 10.5; in
